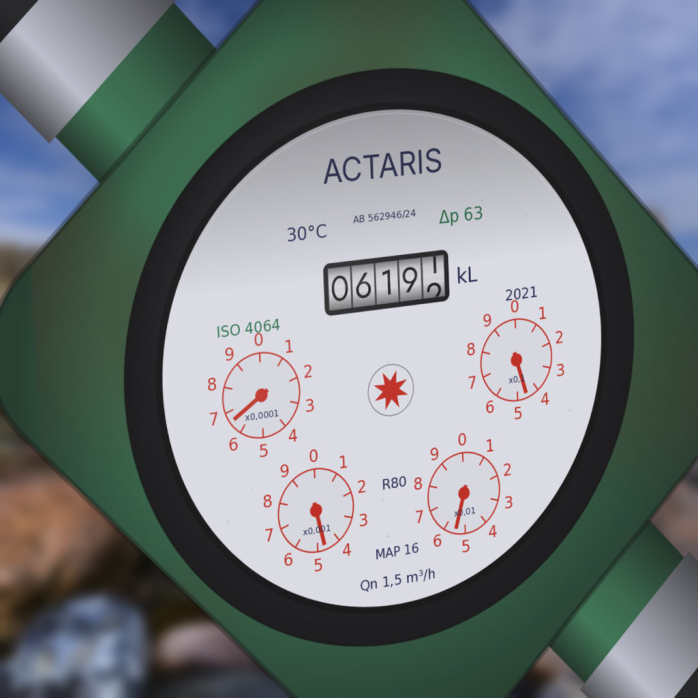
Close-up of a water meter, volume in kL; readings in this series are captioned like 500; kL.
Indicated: 6191.4546; kL
